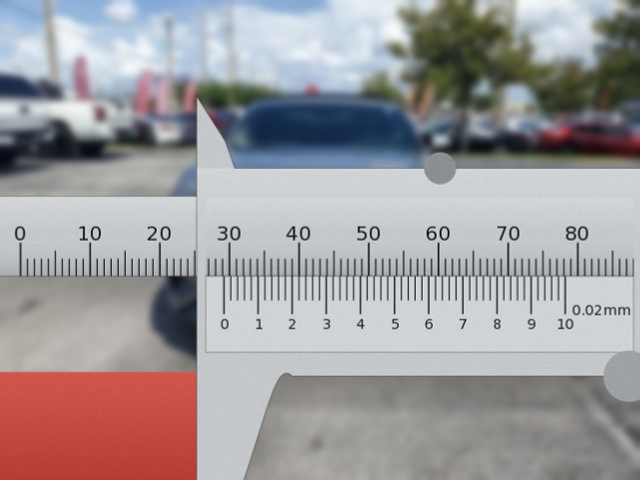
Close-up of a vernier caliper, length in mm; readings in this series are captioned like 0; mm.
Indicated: 29.2; mm
